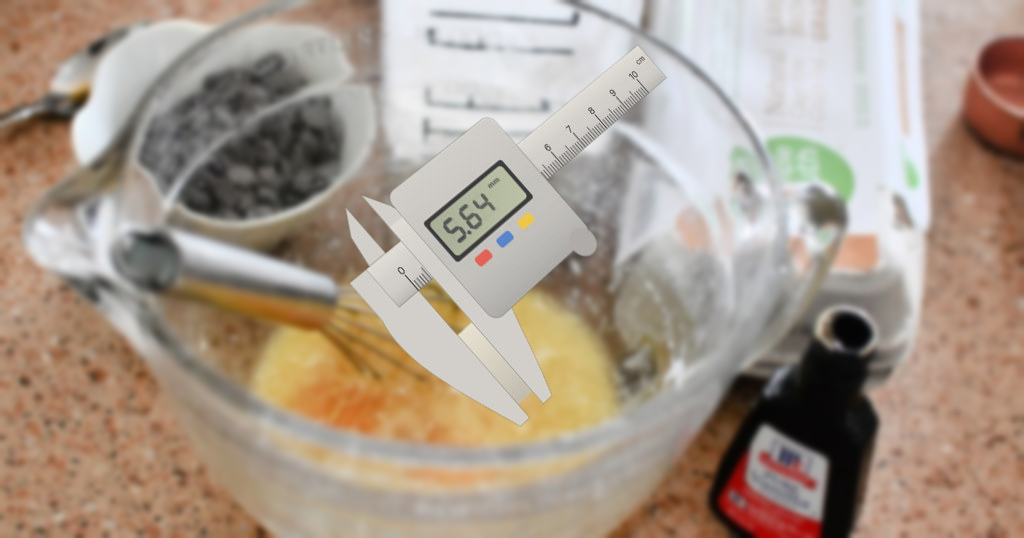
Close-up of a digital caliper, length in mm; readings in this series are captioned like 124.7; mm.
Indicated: 5.64; mm
